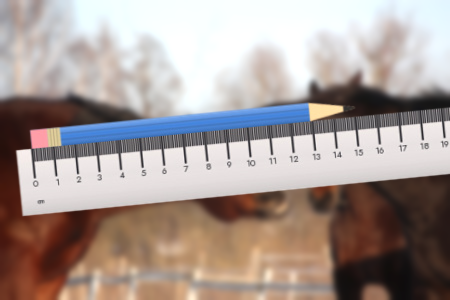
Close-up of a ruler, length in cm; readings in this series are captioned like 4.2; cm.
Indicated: 15; cm
